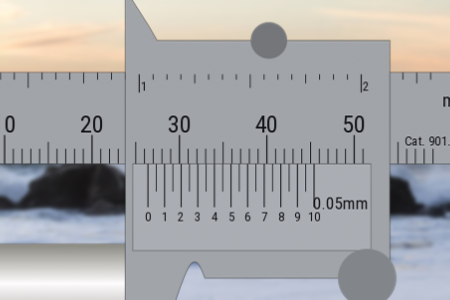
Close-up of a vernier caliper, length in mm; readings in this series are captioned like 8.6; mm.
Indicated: 26.4; mm
